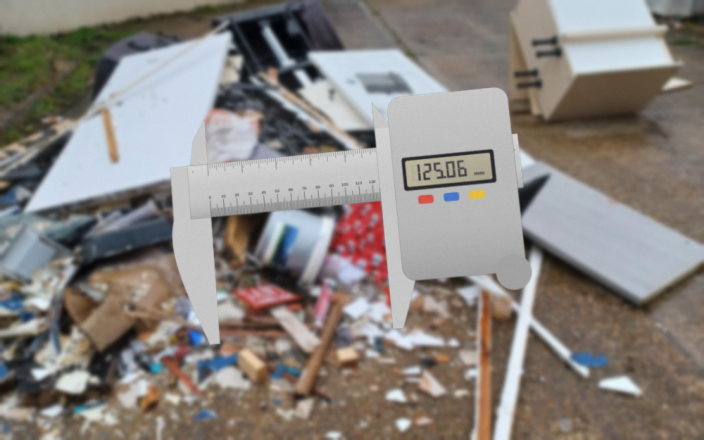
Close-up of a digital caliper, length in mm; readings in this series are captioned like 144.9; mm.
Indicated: 125.06; mm
